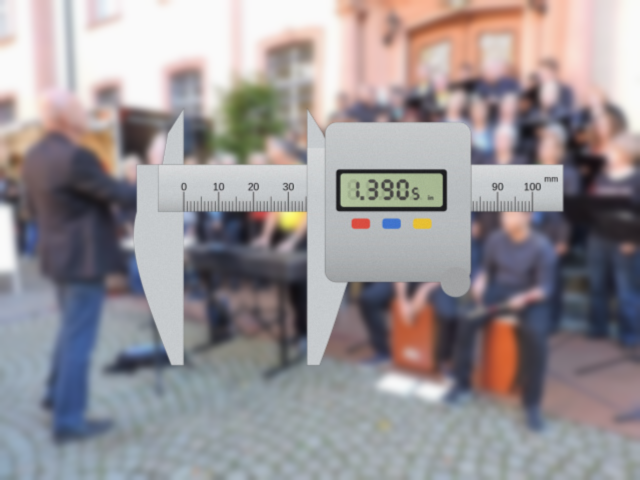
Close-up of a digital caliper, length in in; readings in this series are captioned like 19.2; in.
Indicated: 1.3905; in
